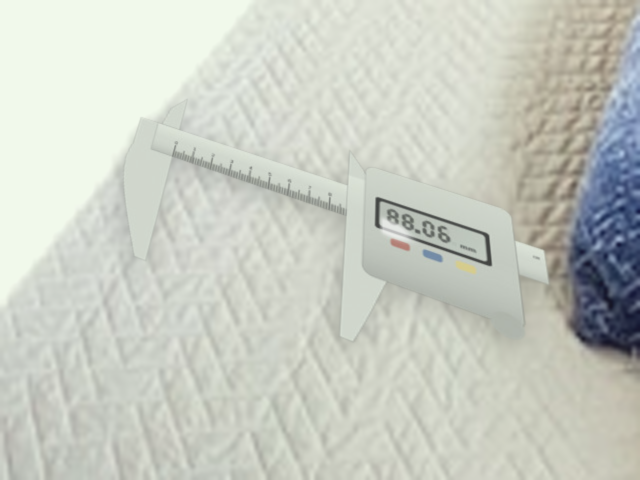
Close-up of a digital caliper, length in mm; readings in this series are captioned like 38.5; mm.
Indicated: 88.06; mm
